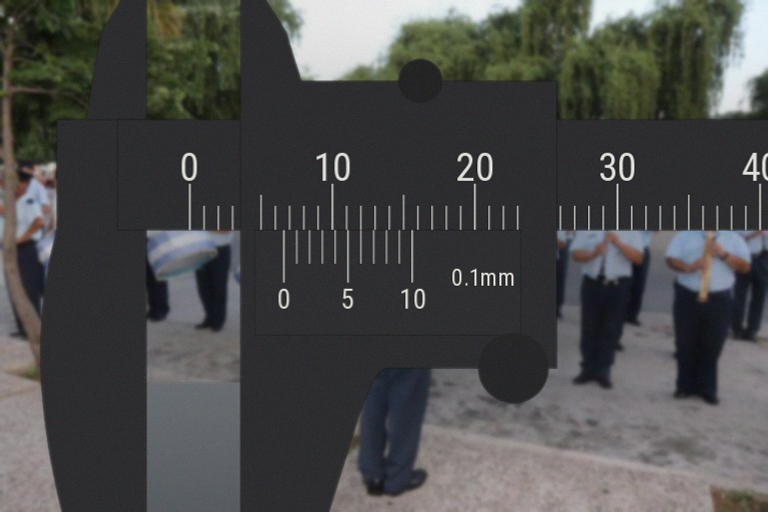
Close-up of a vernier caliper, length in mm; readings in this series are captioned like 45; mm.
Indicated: 6.6; mm
